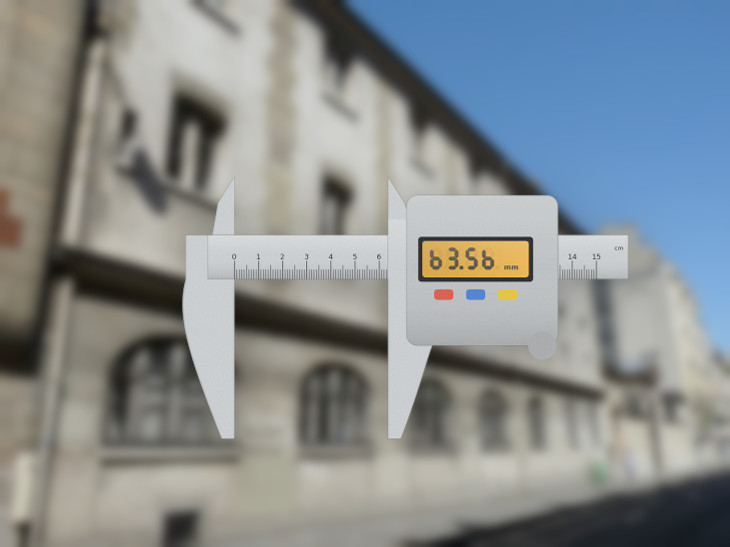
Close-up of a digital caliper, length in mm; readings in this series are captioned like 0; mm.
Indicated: 63.56; mm
